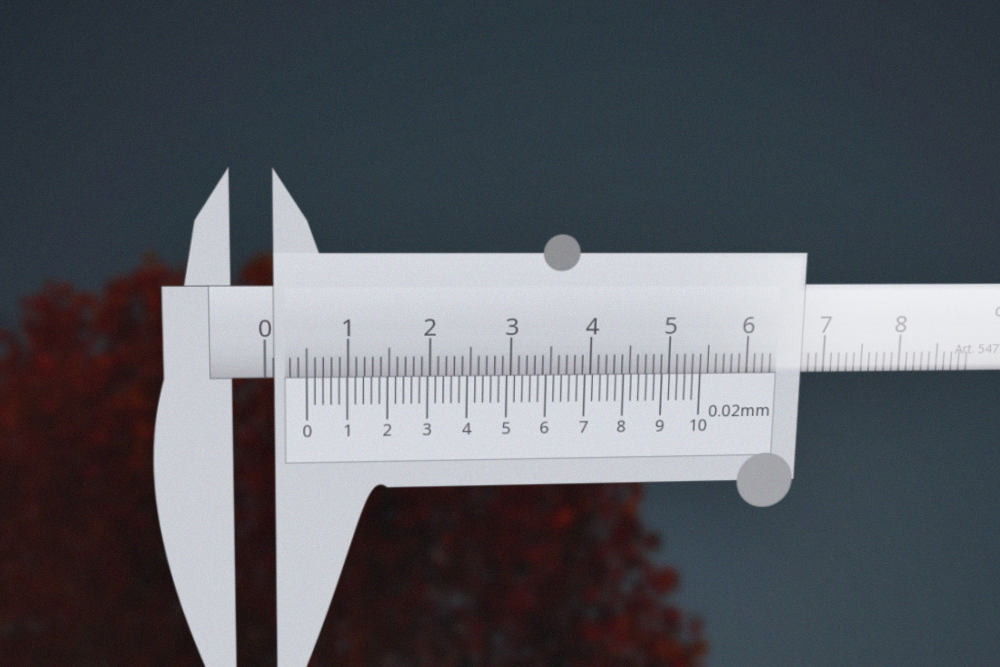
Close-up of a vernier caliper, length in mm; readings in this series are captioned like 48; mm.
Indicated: 5.0; mm
